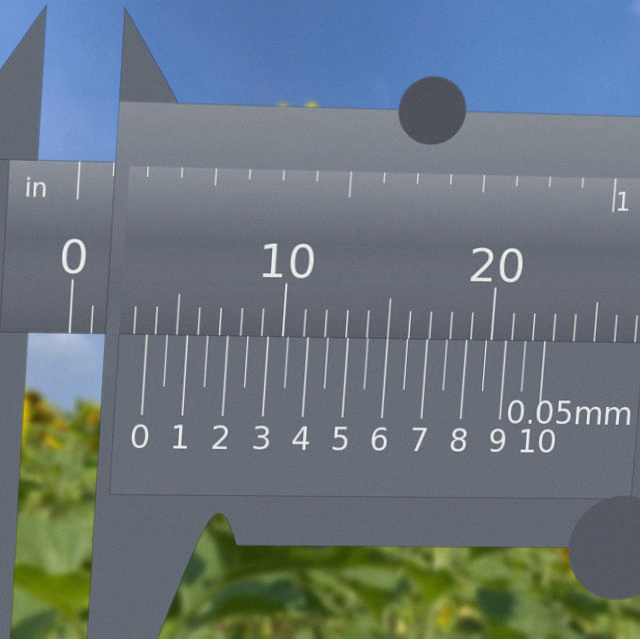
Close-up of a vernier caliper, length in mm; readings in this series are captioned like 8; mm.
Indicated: 3.6; mm
